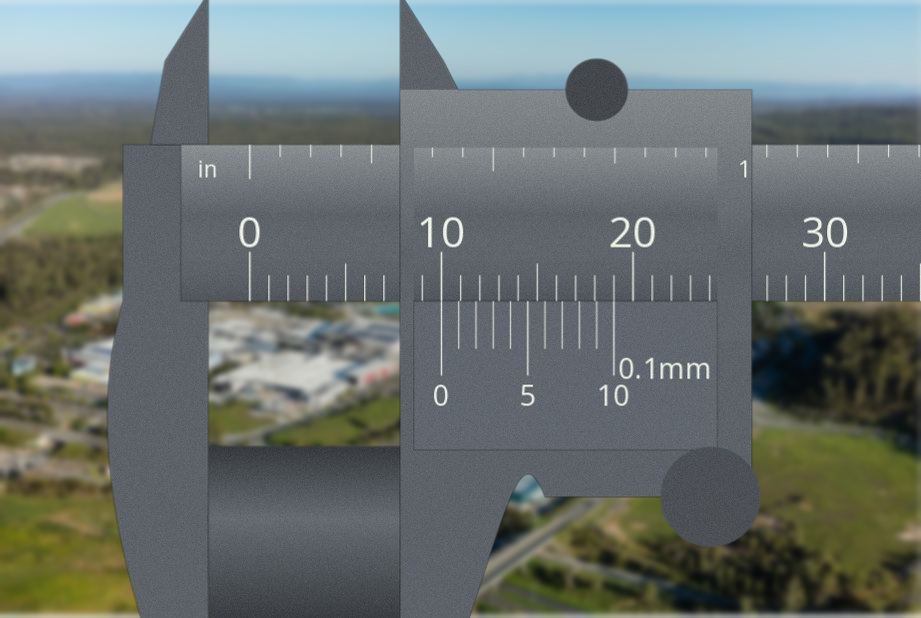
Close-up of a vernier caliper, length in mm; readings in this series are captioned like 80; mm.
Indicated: 10.0; mm
